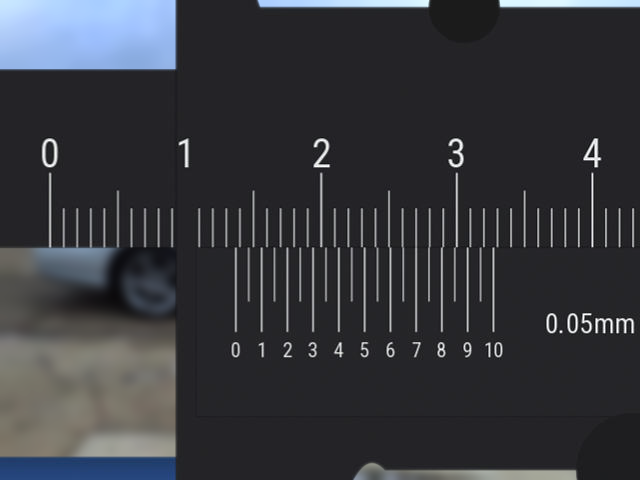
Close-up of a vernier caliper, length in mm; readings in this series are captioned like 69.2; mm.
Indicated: 13.7; mm
